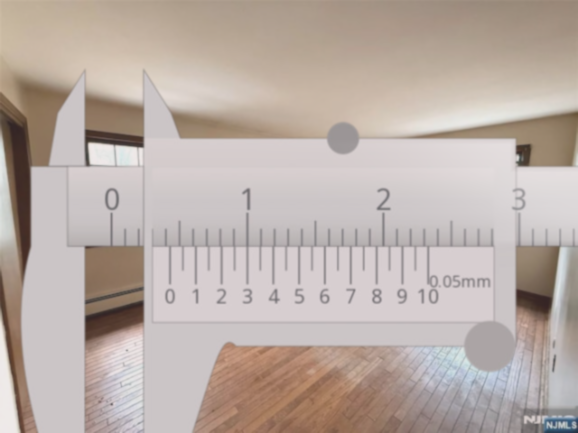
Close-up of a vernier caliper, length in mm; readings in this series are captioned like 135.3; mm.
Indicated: 4.3; mm
